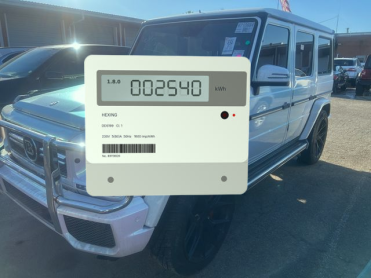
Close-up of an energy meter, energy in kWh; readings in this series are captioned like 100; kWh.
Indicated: 2540; kWh
